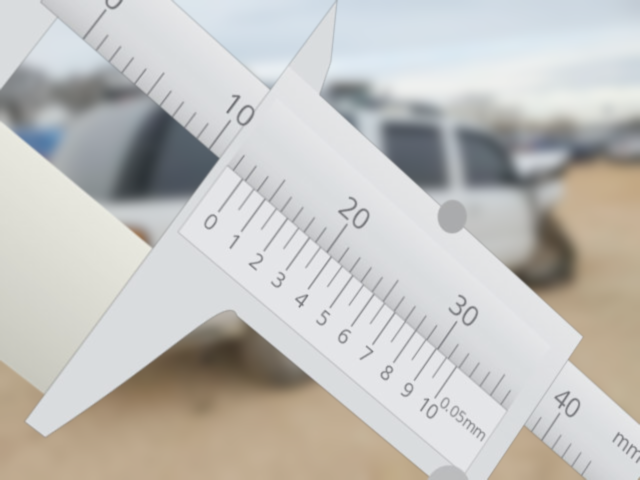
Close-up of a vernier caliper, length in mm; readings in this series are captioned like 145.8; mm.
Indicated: 12.8; mm
